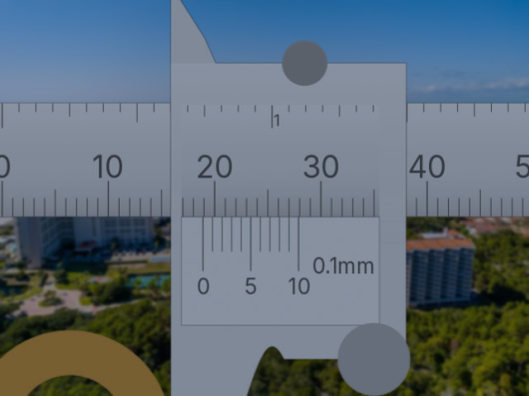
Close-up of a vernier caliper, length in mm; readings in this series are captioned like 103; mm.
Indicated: 18.9; mm
